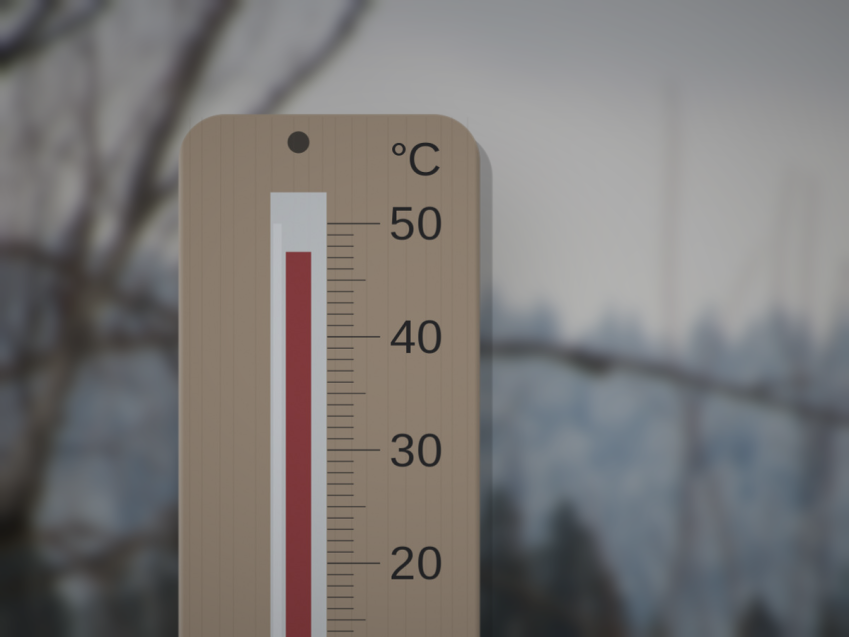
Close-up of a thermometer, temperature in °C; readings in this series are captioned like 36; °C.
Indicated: 47.5; °C
